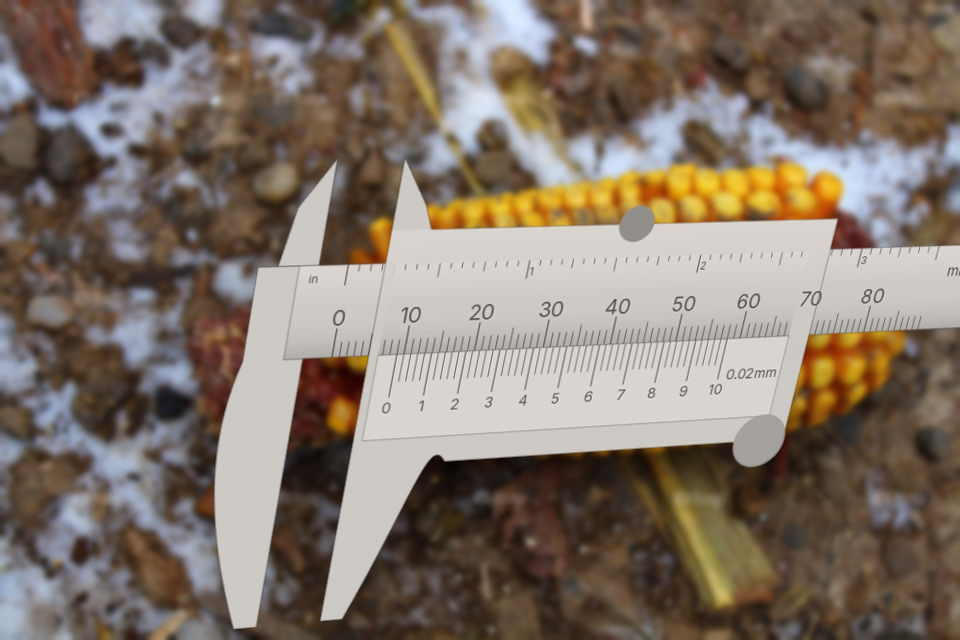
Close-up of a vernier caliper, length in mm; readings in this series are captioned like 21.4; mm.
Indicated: 9.0; mm
